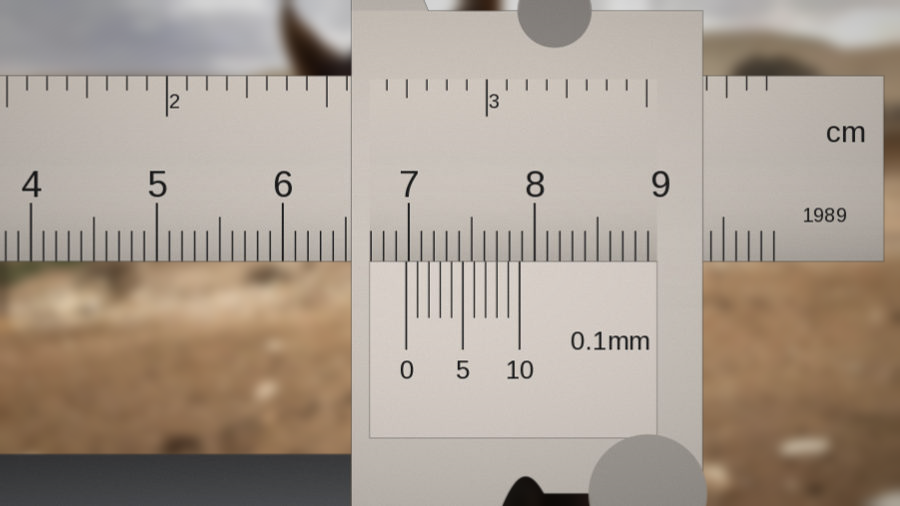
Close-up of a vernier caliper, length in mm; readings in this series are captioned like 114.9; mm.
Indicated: 69.8; mm
